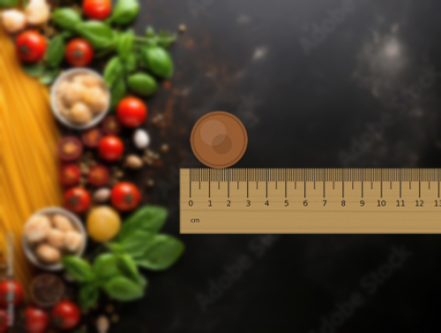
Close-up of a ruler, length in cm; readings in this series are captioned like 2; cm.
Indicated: 3; cm
